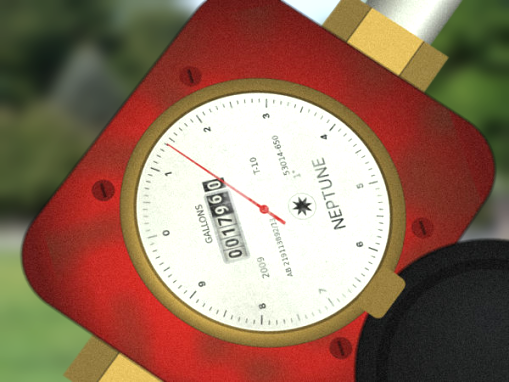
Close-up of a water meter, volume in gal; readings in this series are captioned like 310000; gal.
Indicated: 17961.4; gal
